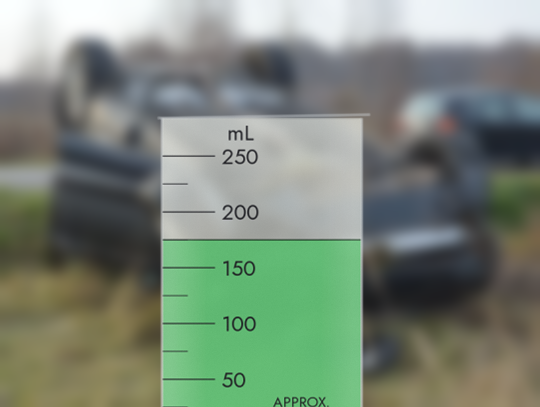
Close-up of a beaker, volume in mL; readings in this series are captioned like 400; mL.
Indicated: 175; mL
